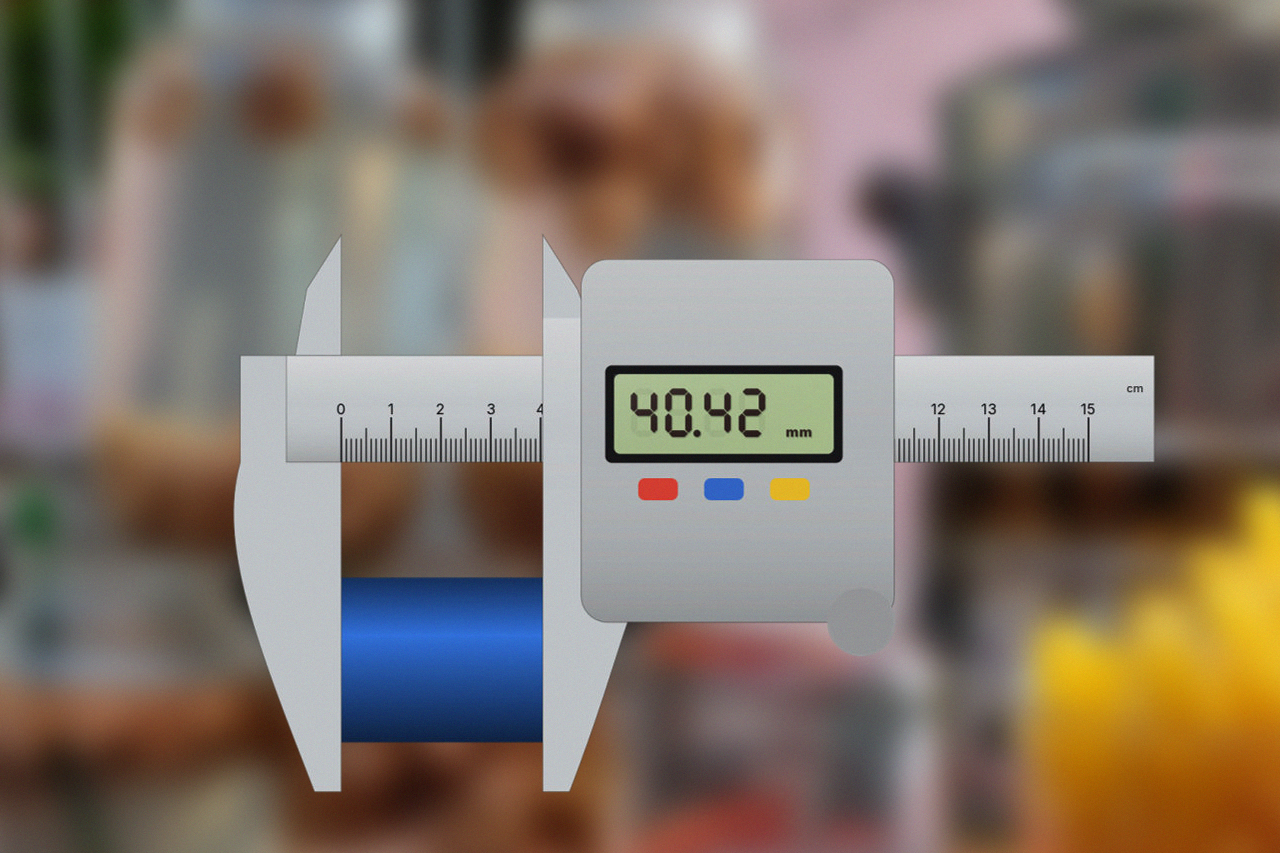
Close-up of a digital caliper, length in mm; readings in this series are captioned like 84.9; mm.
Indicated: 40.42; mm
